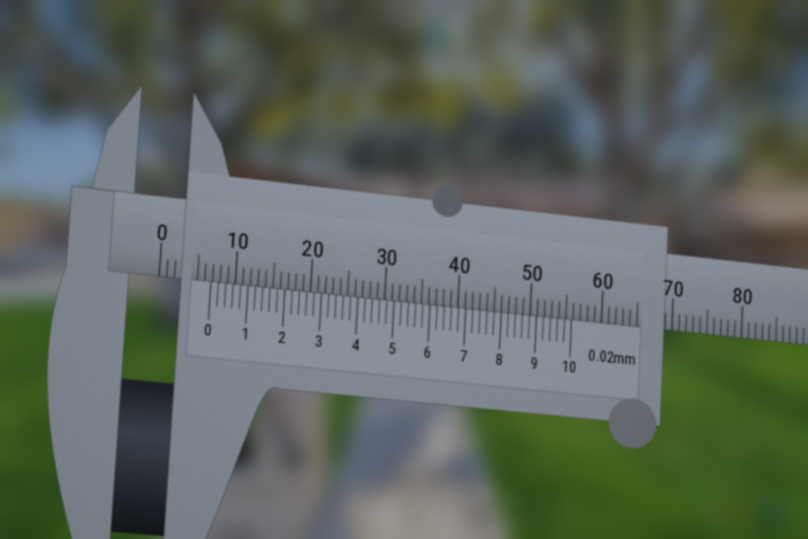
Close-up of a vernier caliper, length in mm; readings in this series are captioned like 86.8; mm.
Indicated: 6.8; mm
